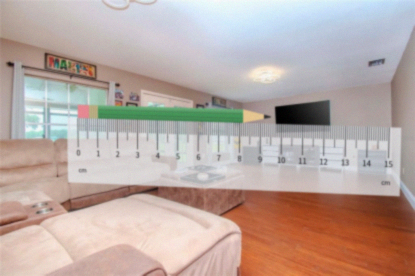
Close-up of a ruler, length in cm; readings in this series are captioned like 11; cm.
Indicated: 9.5; cm
